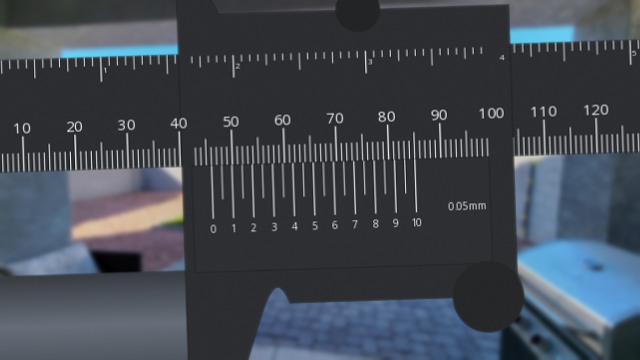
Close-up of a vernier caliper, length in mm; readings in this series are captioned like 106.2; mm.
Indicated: 46.0; mm
